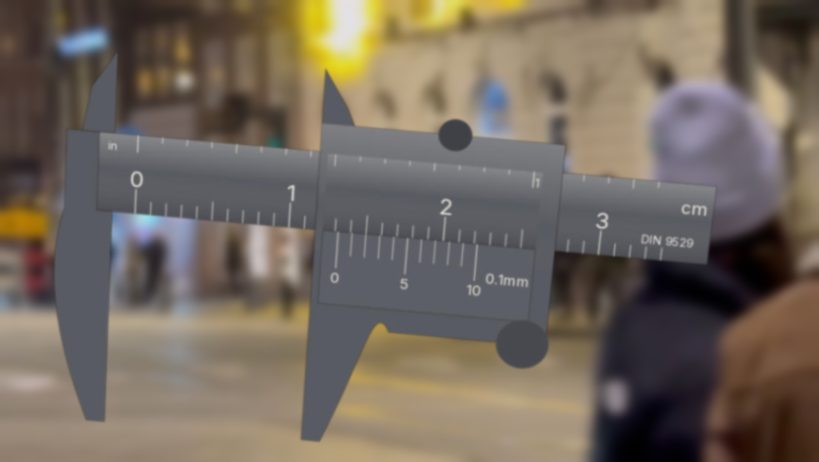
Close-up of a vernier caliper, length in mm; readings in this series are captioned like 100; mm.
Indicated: 13.2; mm
